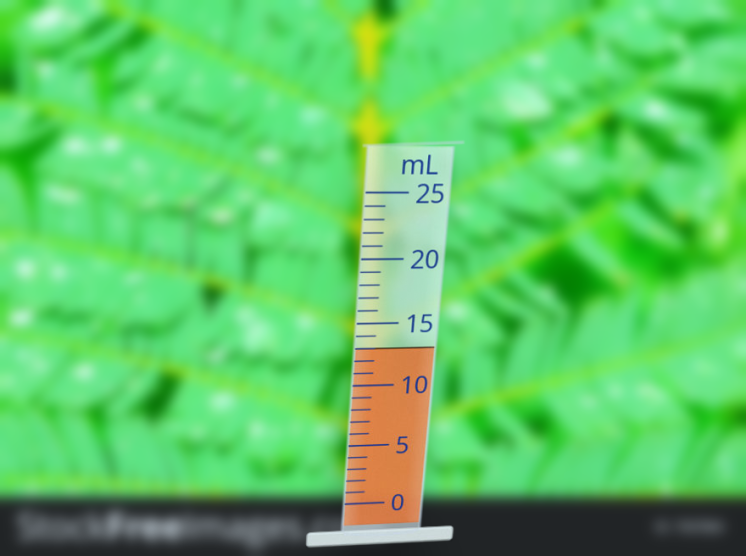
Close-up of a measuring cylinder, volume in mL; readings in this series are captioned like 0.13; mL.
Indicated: 13; mL
